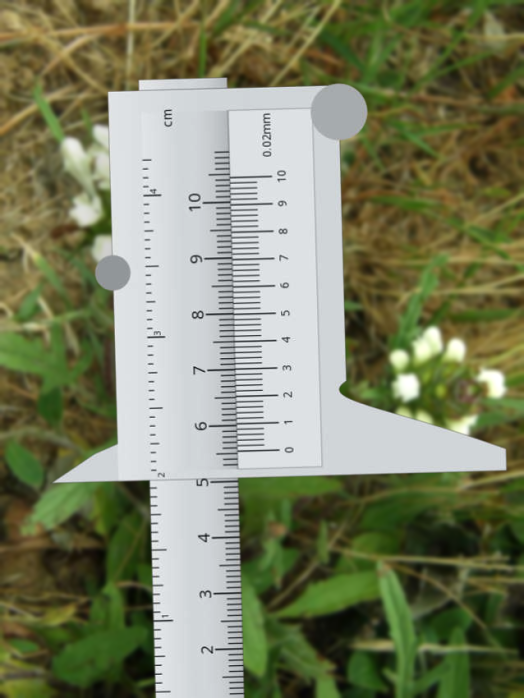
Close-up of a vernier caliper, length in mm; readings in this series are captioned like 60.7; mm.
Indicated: 55.4; mm
